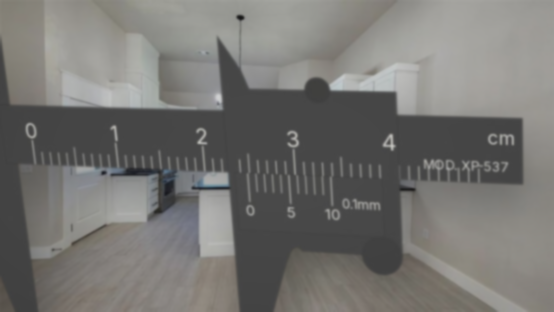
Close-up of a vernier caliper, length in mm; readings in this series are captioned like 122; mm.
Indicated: 24.8; mm
